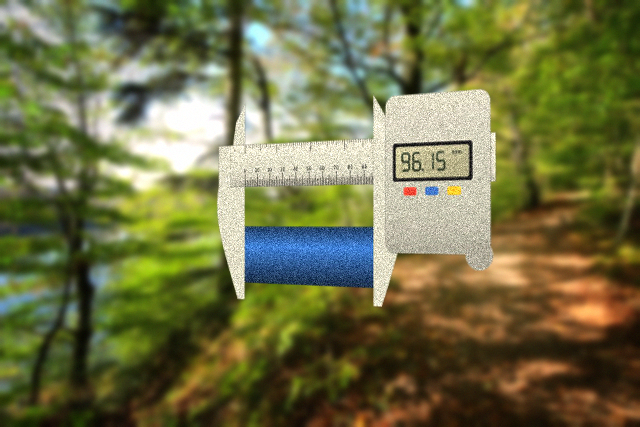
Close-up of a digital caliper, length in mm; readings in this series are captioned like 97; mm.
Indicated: 96.15; mm
